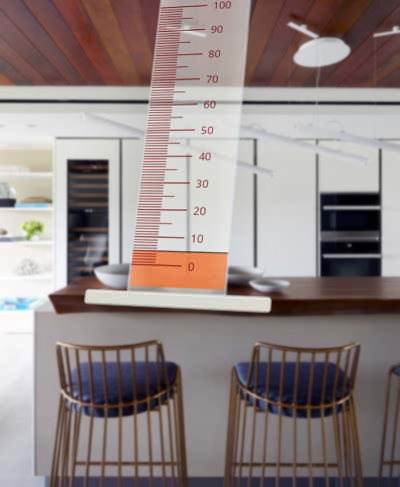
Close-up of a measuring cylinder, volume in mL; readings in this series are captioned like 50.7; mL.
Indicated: 5; mL
